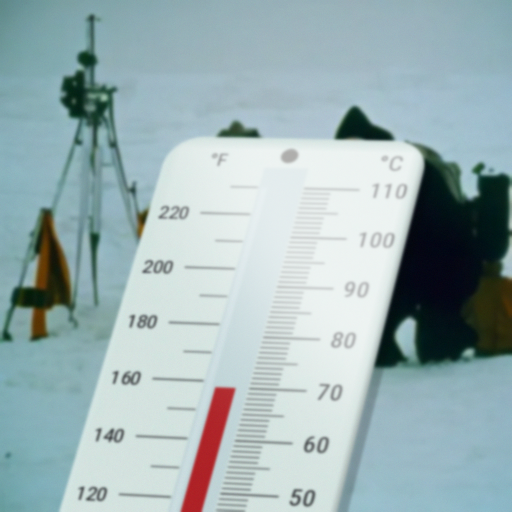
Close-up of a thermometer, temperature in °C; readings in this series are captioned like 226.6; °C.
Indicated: 70; °C
